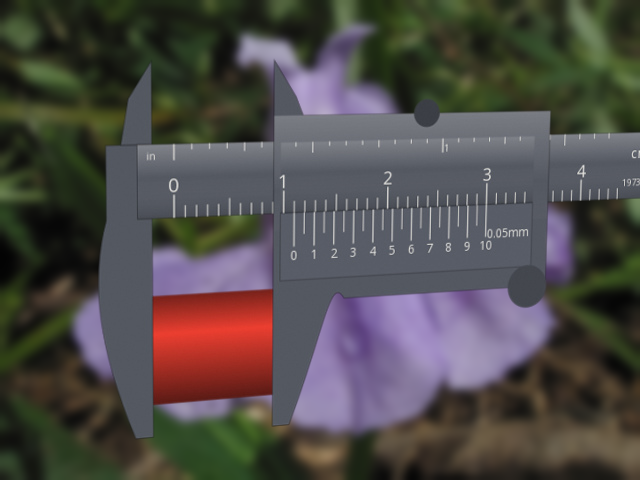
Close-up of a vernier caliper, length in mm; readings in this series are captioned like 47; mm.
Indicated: 11.0; mm
